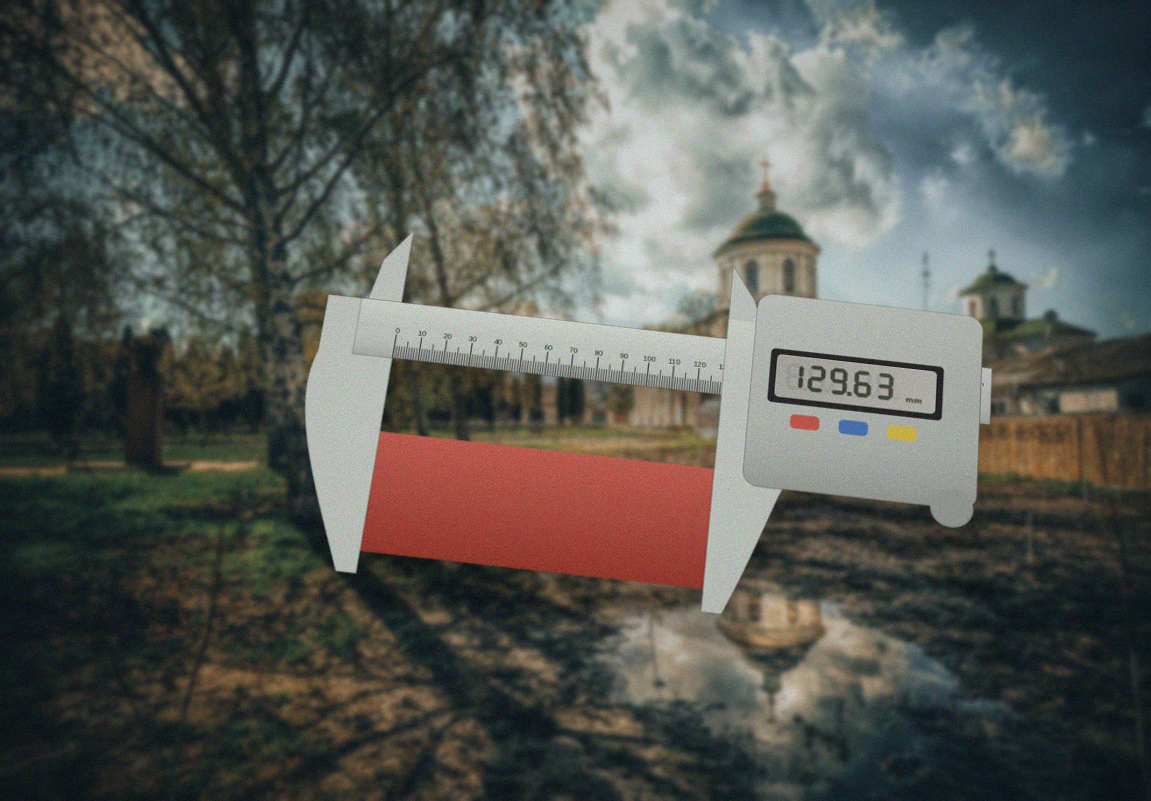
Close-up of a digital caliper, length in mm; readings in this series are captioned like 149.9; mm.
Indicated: 129.63; mm
